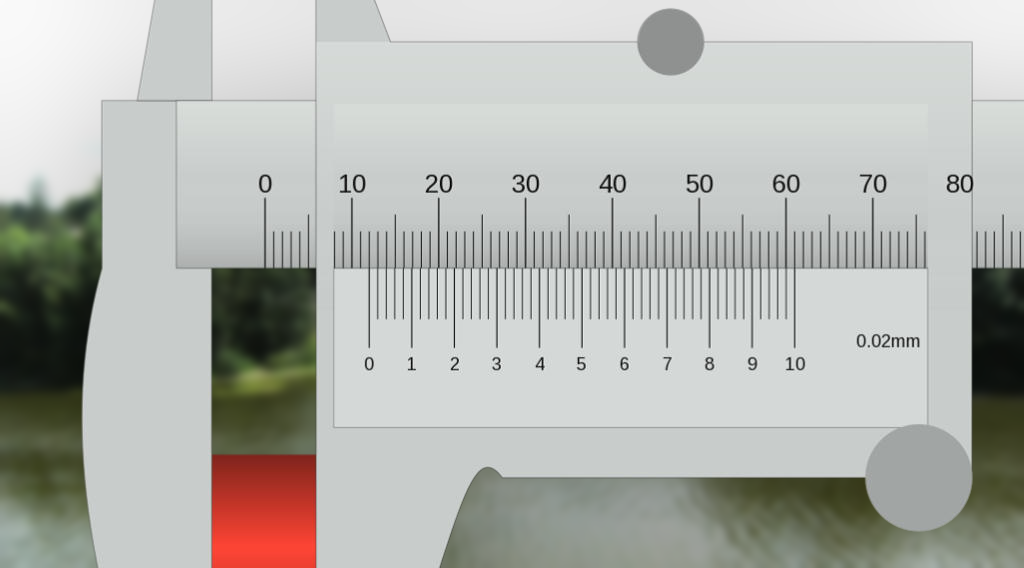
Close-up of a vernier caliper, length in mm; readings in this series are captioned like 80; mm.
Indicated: 12.0; mm
